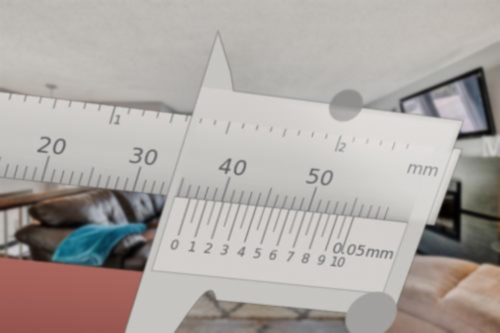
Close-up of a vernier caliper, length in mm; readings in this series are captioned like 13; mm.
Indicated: 36.4; mm
